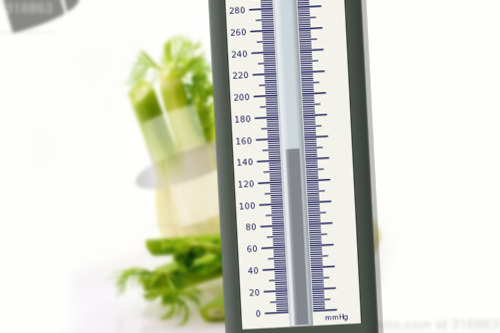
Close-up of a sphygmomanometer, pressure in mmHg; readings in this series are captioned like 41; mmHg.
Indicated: 150; mmHg
